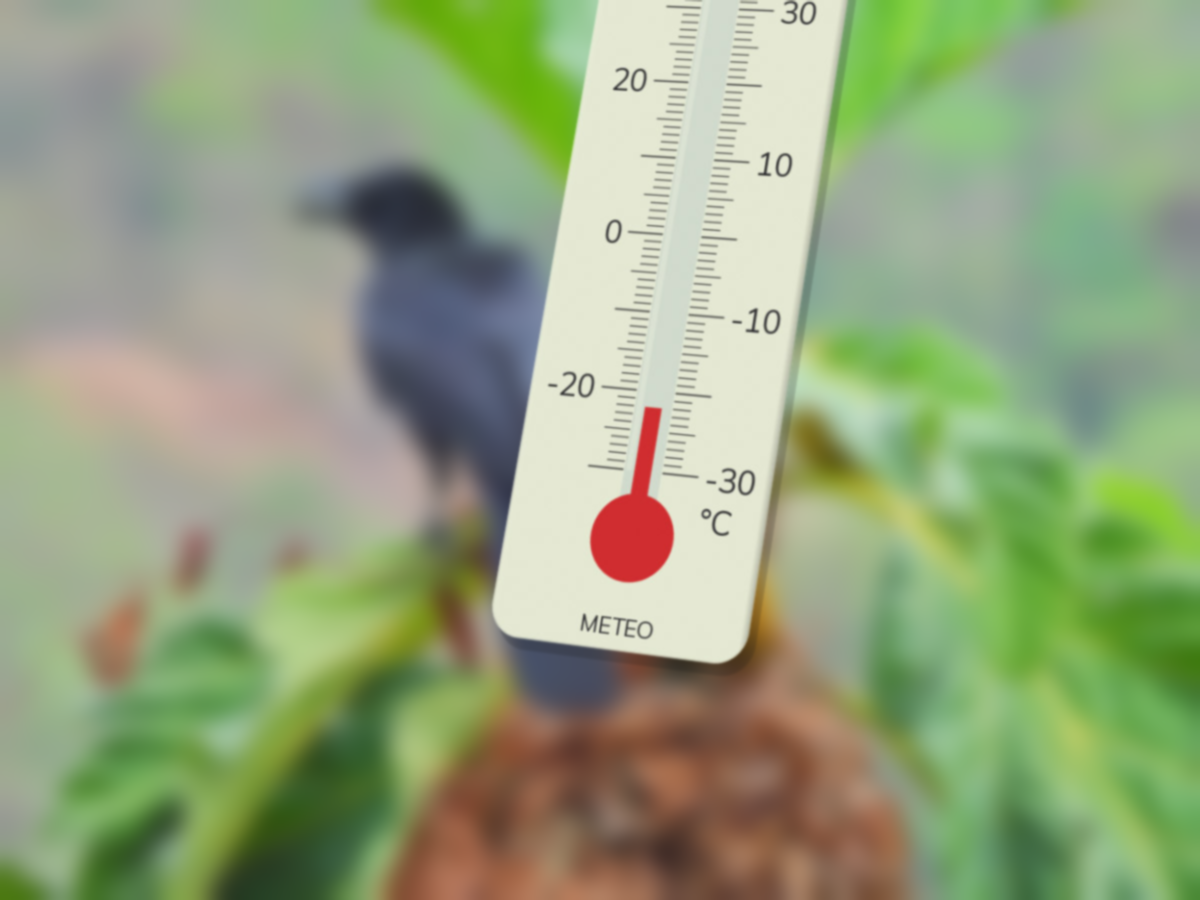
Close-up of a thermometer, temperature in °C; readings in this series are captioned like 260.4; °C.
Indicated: -22; °C
